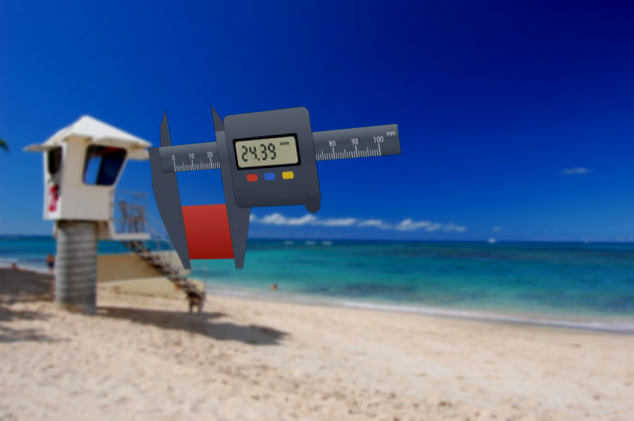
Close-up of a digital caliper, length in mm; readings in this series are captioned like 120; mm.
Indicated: 24.39; mm
